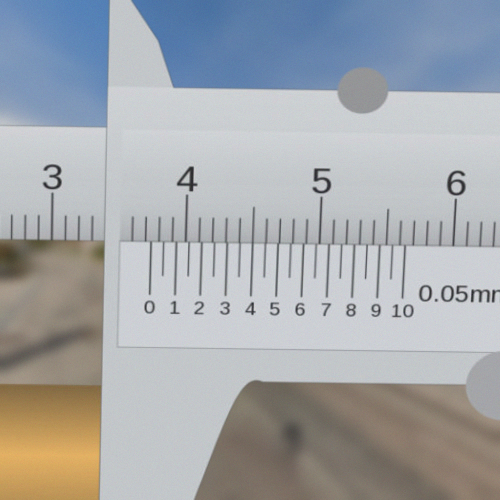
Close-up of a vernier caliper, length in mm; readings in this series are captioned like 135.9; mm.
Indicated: 37.4; mm
